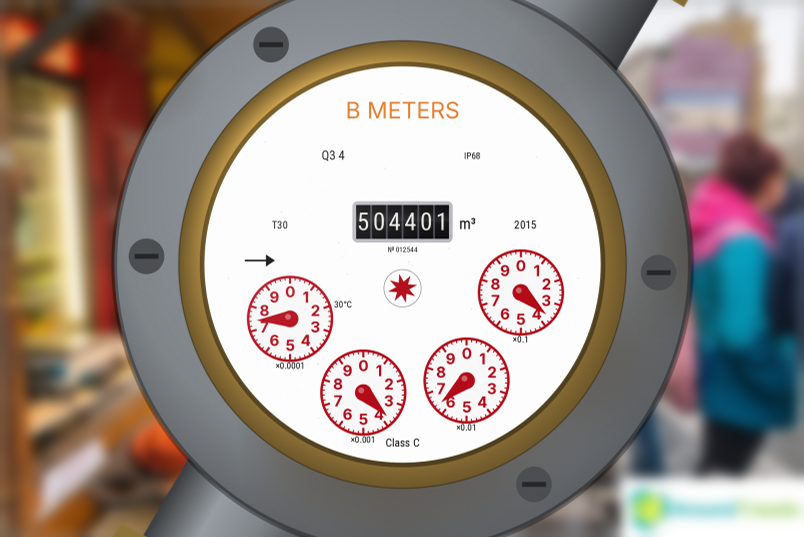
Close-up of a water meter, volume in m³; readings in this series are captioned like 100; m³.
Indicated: 504401.3637; m³
